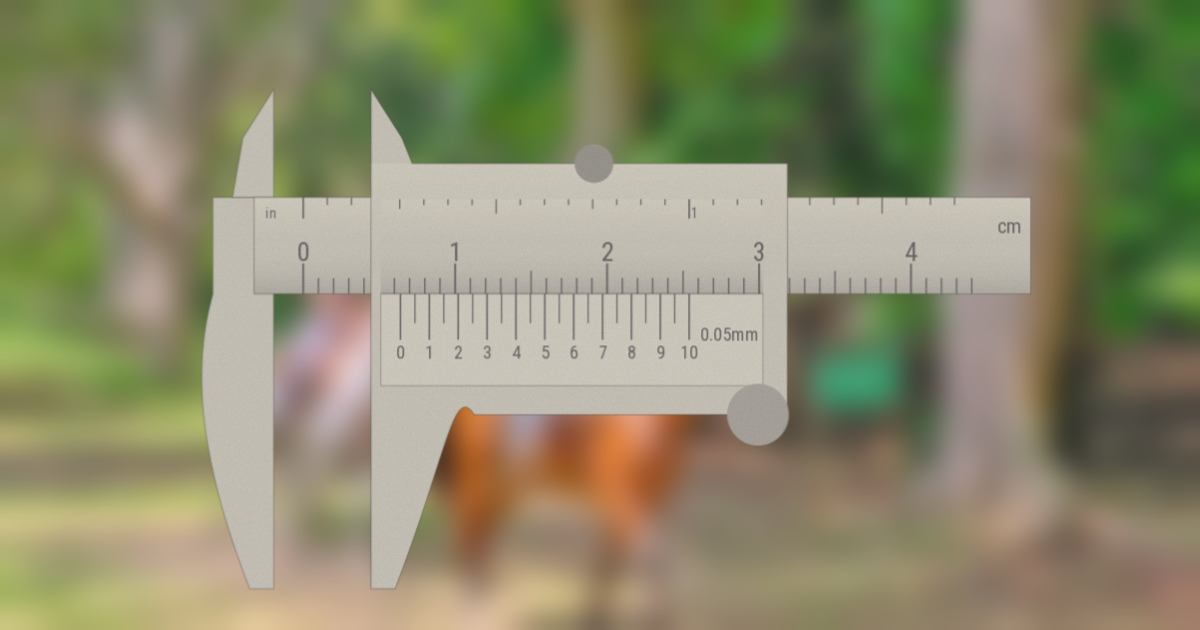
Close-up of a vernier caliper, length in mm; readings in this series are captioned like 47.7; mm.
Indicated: 6.4; mm
